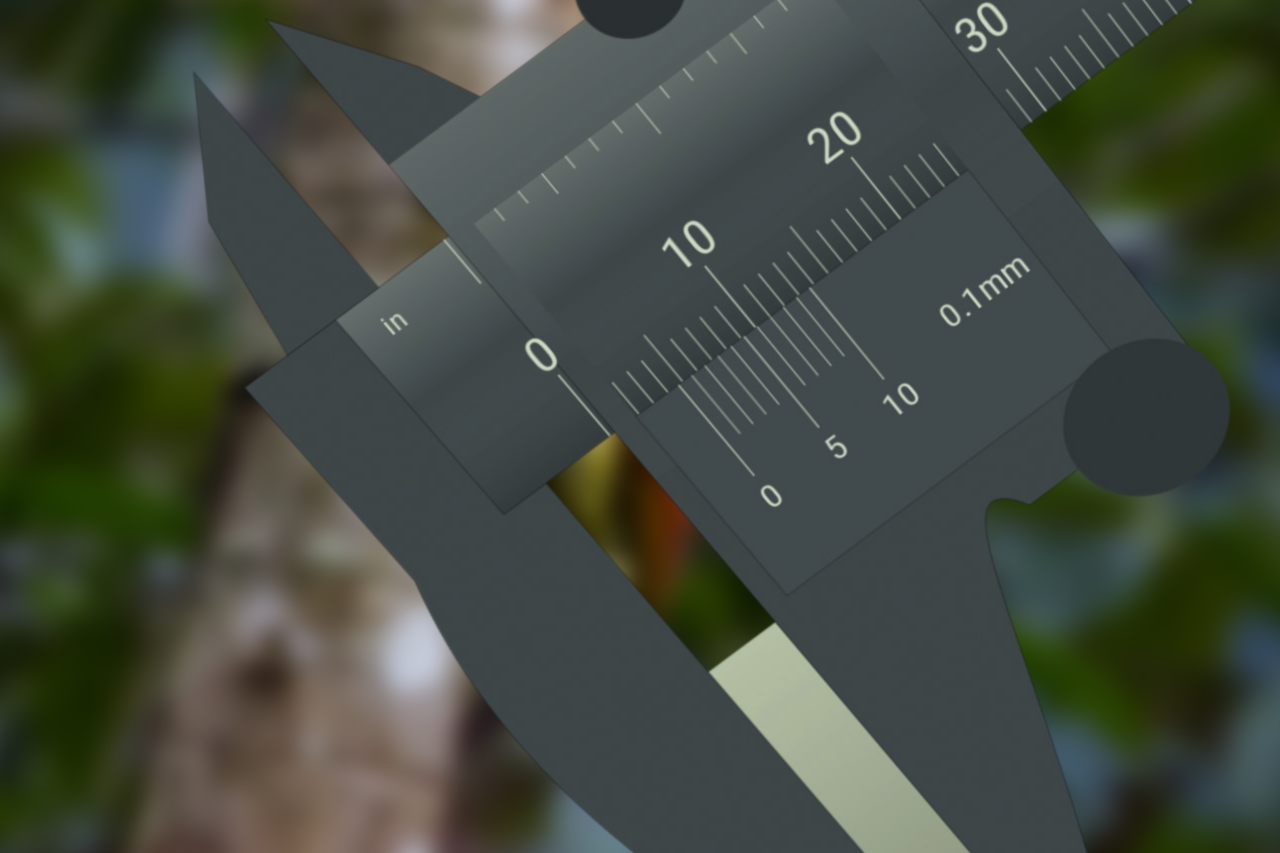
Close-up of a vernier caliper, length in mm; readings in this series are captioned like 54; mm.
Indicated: 4.7; mm
